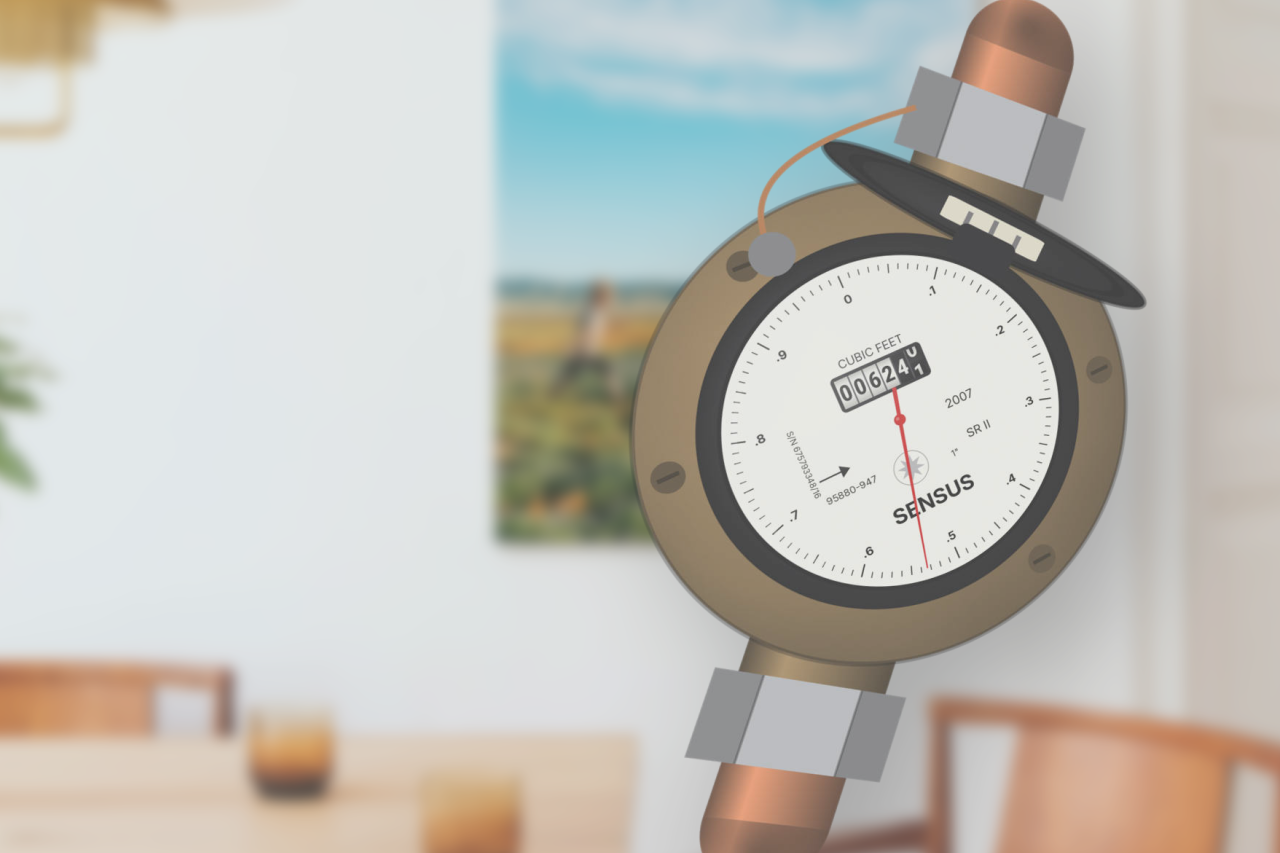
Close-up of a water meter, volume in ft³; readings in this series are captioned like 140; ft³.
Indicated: 6240.53; ft³
